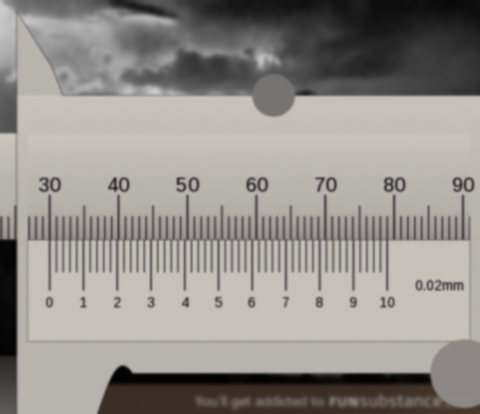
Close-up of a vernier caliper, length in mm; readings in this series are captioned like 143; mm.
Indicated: 30.0; mm
